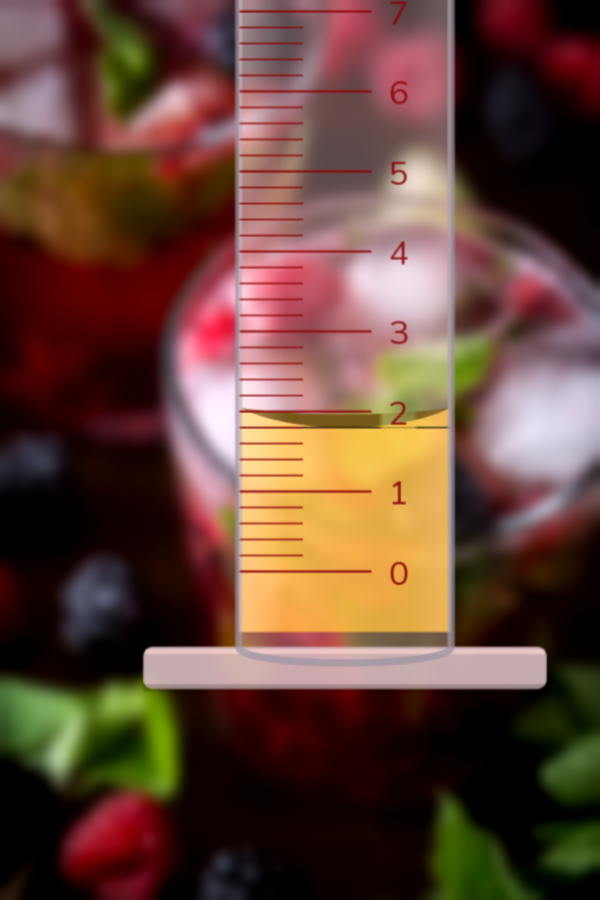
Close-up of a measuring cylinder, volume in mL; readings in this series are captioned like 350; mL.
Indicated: 1.8; mL
